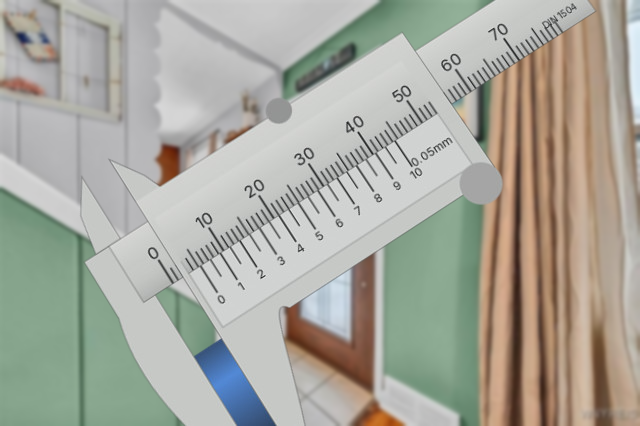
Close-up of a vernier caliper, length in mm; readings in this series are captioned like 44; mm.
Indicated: 5.4; mm
